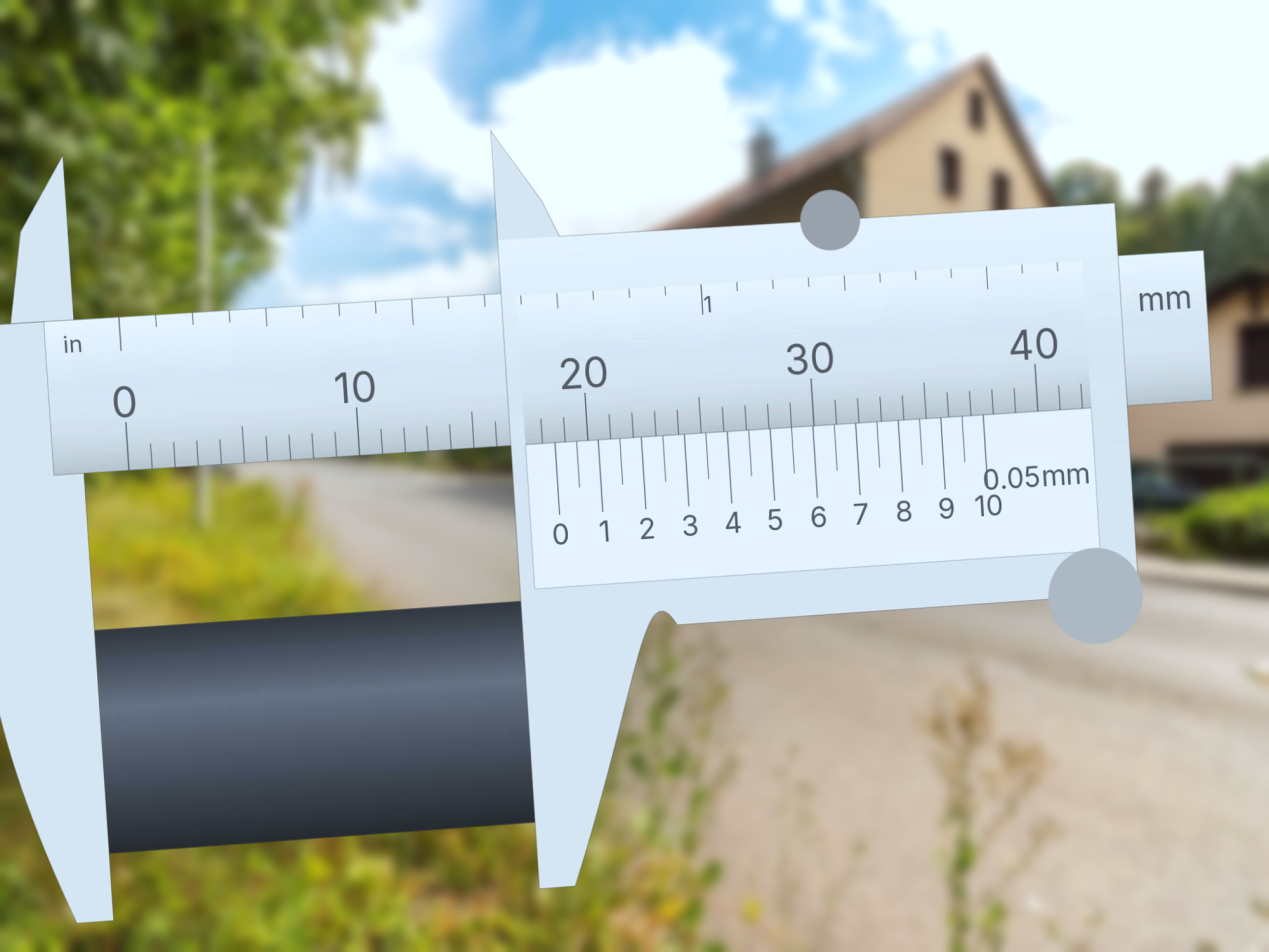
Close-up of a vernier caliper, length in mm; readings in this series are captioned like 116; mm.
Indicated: 18.55; mm
